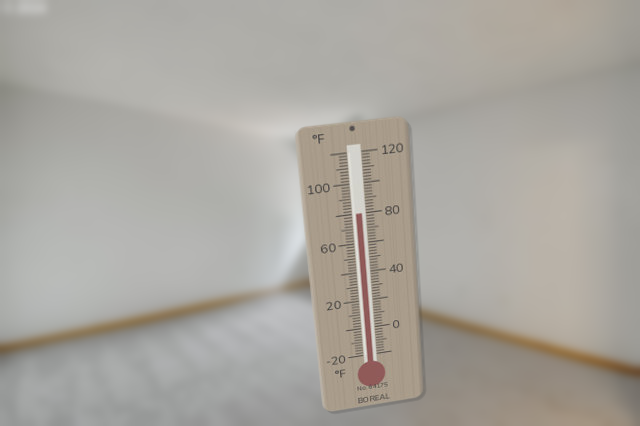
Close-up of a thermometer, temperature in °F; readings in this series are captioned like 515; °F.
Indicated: 80; °F
